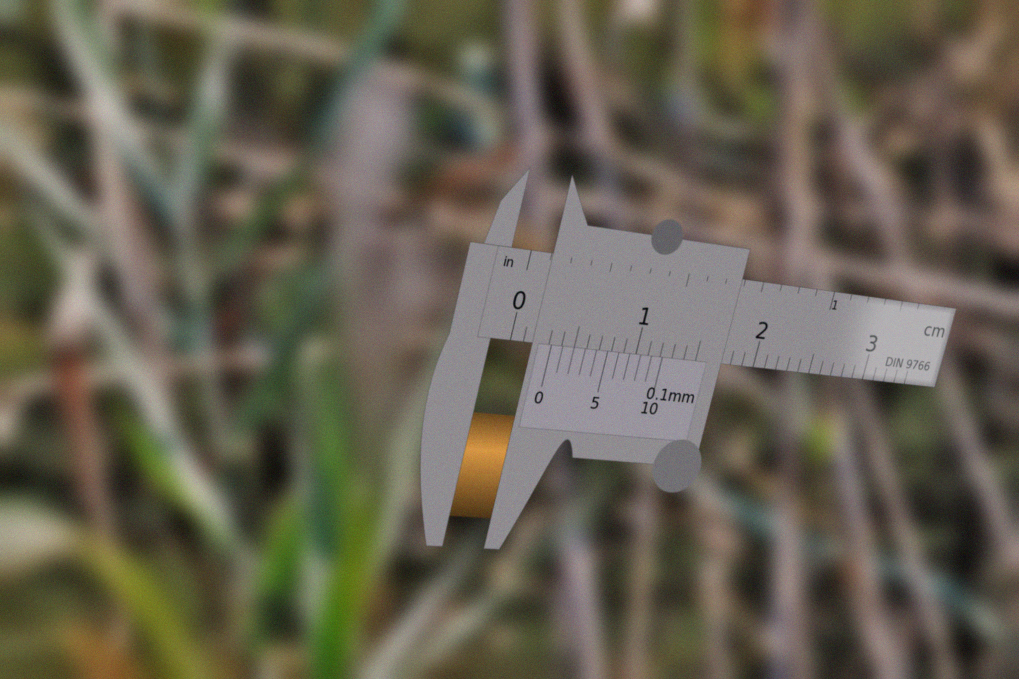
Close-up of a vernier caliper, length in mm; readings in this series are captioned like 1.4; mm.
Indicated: 3.2; mm
